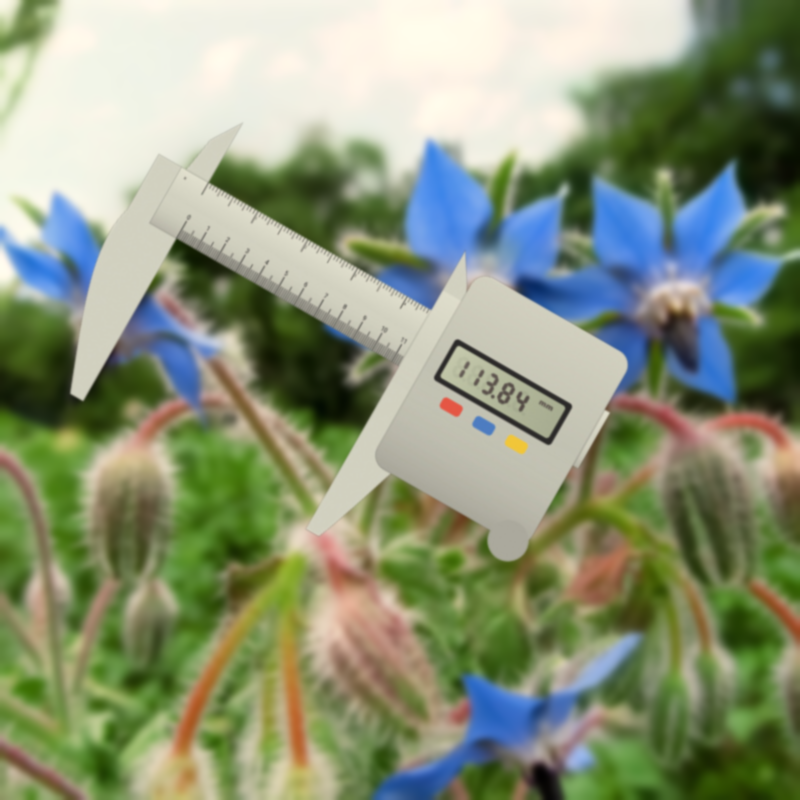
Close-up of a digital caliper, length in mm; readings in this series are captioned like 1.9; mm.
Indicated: 113.84; mm
